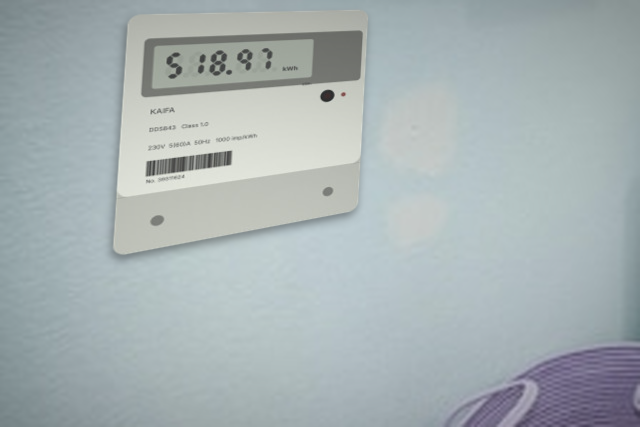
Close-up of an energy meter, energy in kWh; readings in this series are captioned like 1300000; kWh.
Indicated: 518.97; kWh
